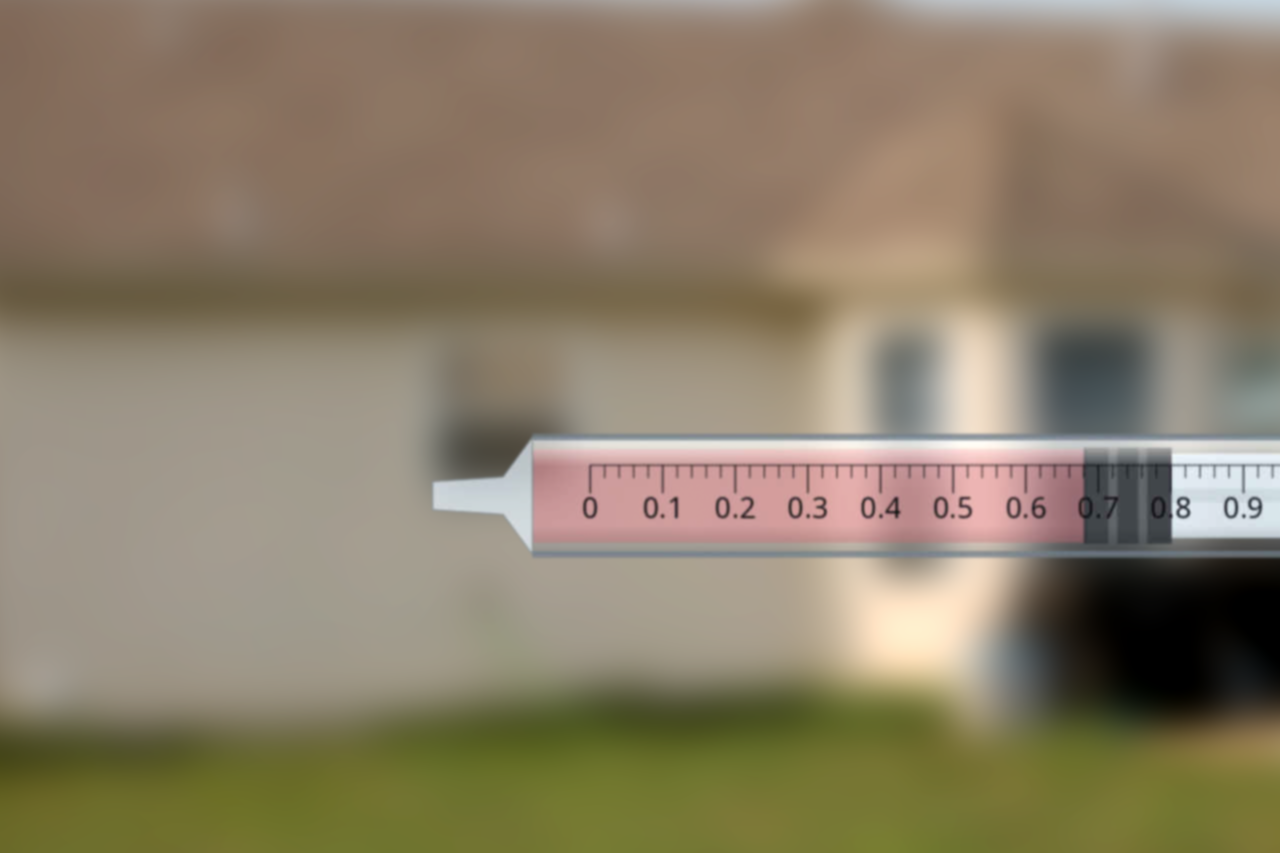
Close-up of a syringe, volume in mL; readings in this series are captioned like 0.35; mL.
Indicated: 0.68; mL
